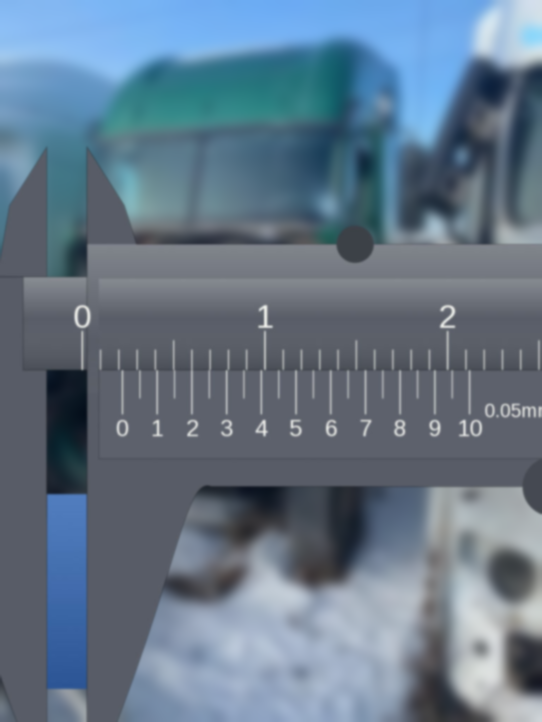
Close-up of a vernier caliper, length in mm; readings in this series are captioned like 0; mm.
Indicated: 2.2; mm
